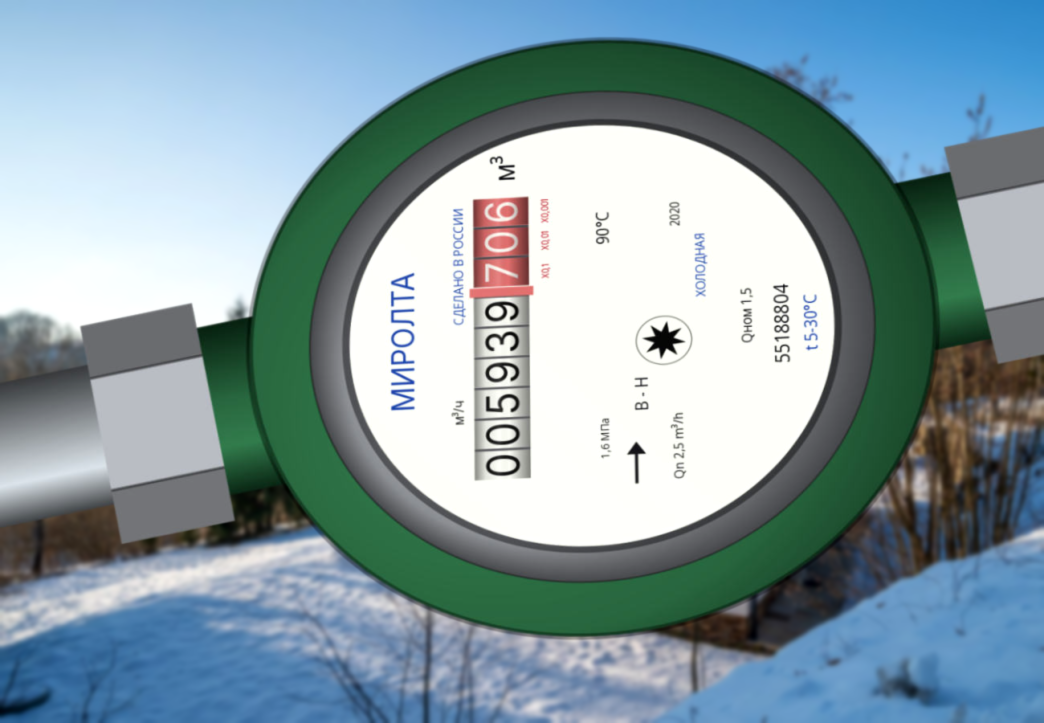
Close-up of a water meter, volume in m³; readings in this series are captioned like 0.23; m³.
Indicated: 5939.706; m³
